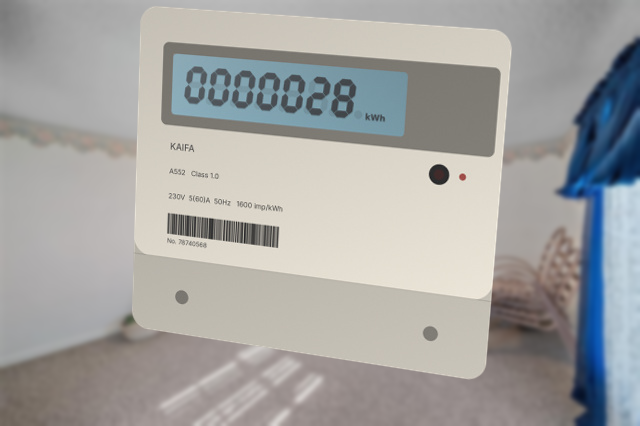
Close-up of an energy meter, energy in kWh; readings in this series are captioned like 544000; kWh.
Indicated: 28; kWh
